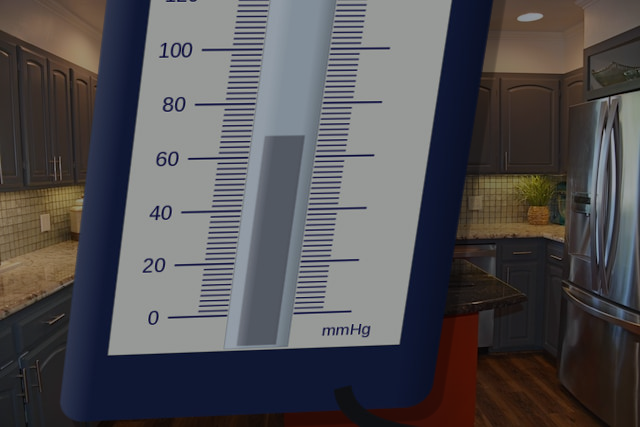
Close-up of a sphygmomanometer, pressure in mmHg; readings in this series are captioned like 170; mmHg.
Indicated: 68; mmHg
